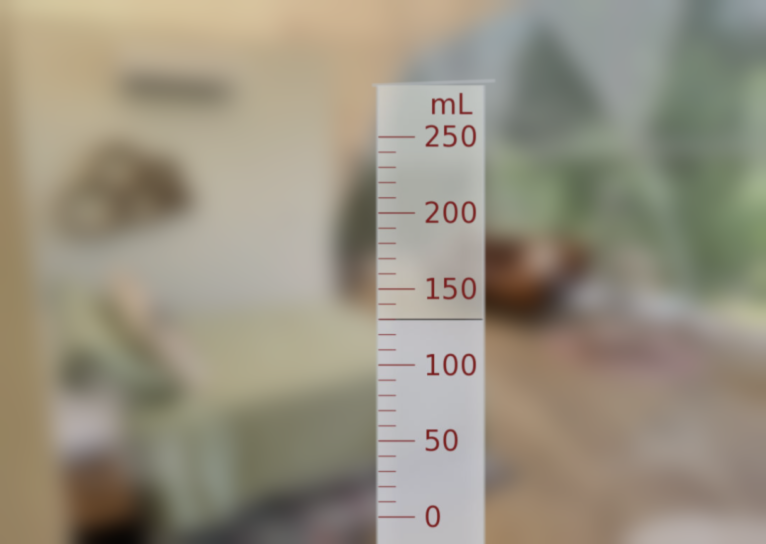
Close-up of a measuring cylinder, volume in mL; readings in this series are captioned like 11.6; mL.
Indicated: 130; mL
